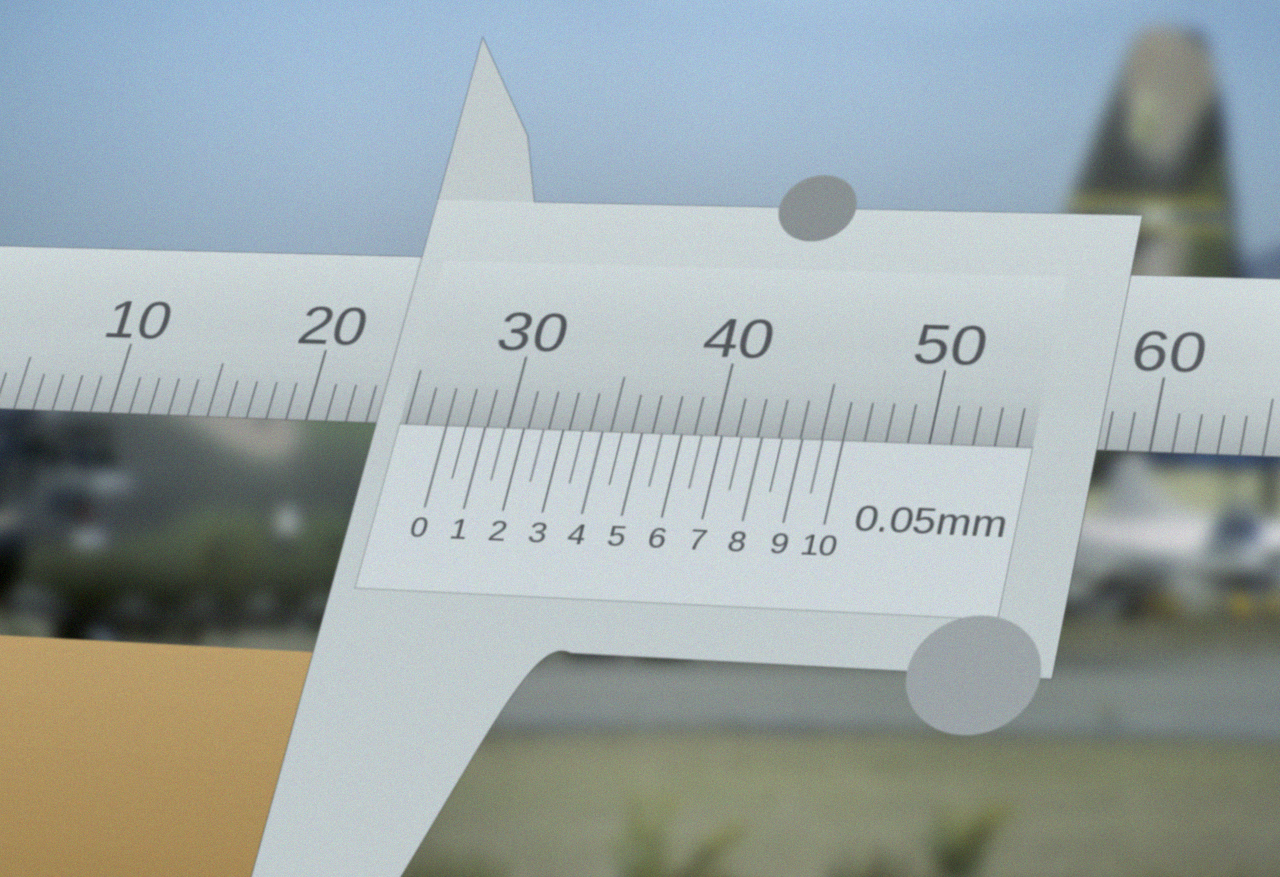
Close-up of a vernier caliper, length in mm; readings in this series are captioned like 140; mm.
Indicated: 27.0; mm
